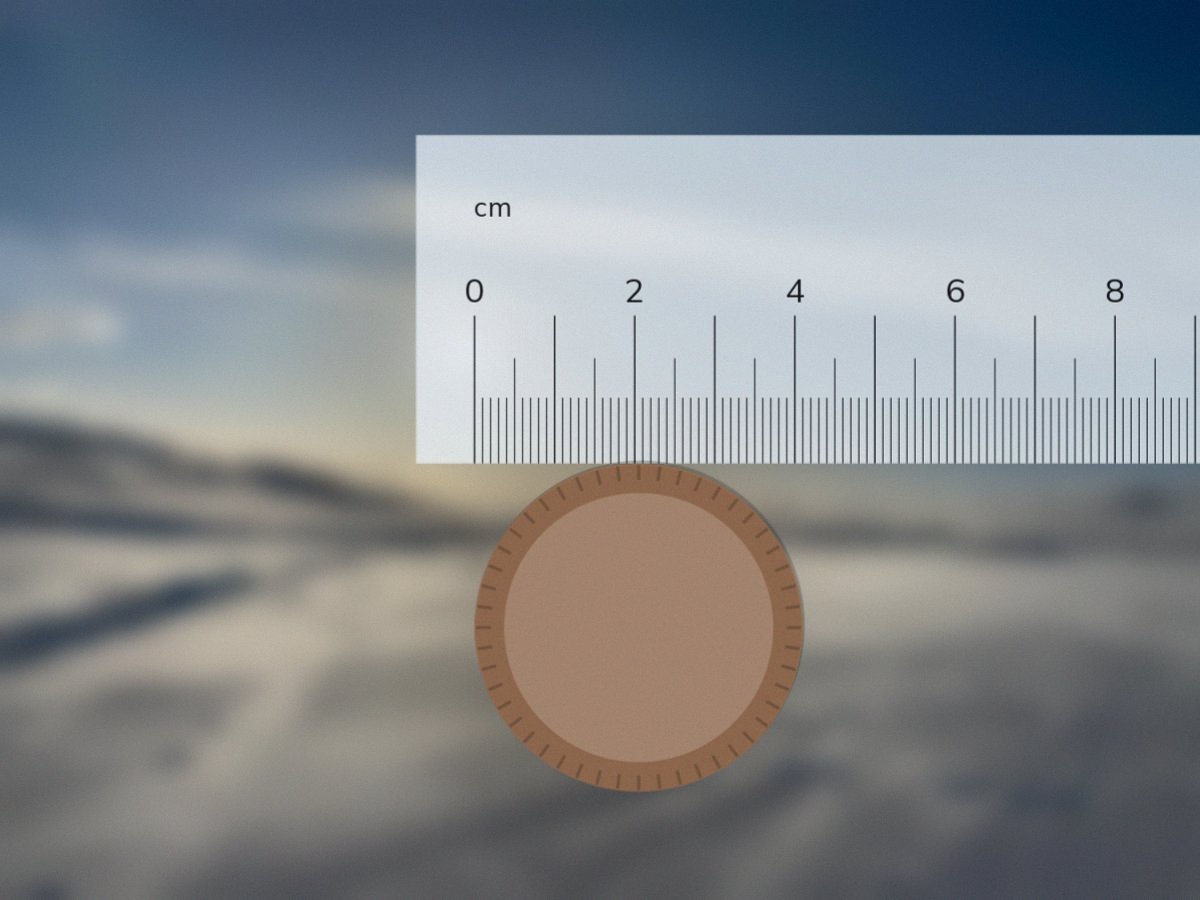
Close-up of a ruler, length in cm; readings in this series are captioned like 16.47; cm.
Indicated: 4.1; cm
